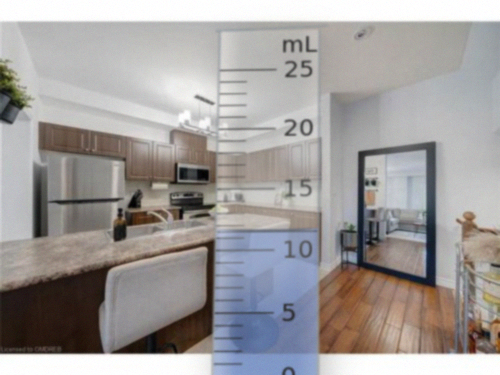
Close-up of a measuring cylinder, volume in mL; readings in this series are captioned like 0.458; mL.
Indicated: 11.5; mL
